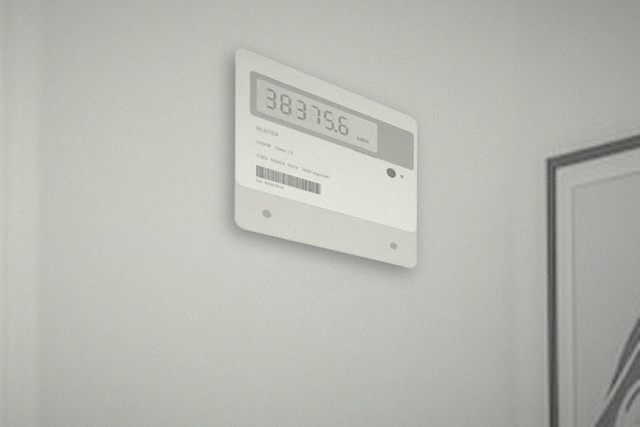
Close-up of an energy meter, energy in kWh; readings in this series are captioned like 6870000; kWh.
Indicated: 38375.6; kWh
